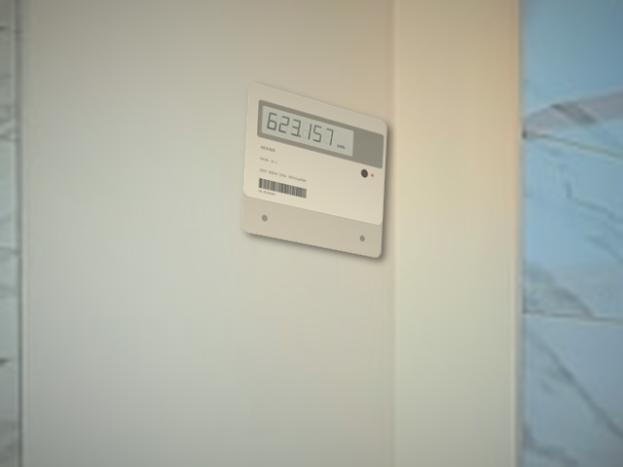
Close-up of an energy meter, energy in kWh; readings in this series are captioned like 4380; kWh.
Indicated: 623.157; kWh
